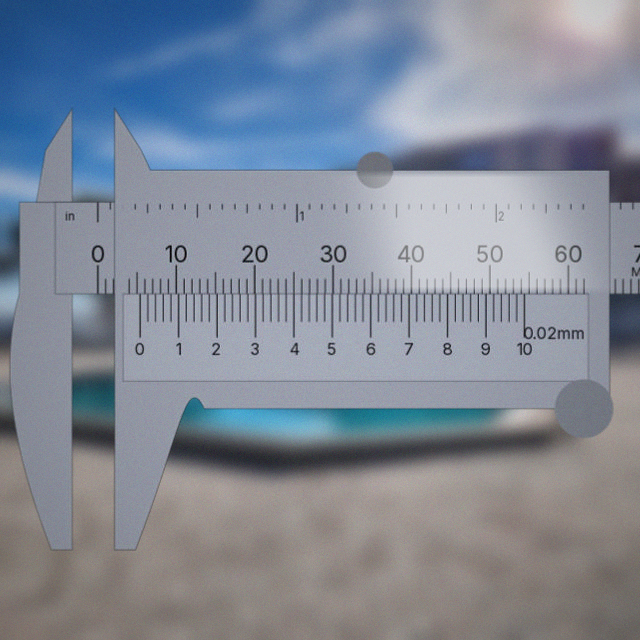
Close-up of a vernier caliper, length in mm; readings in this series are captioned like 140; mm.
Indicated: 5.4; mm
